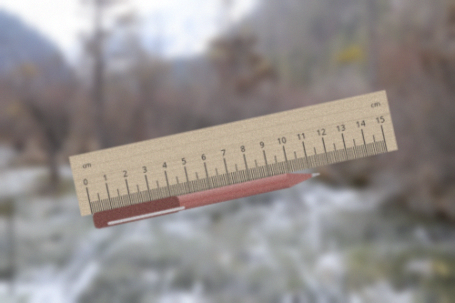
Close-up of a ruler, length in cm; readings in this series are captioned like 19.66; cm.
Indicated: 11.5; cm
